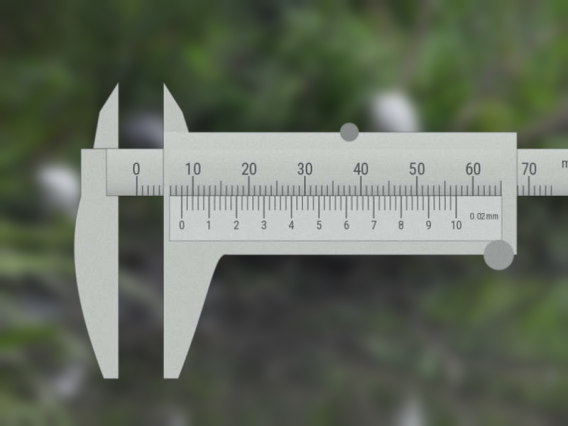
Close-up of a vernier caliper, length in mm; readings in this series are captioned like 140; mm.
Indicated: 8.0; mm
